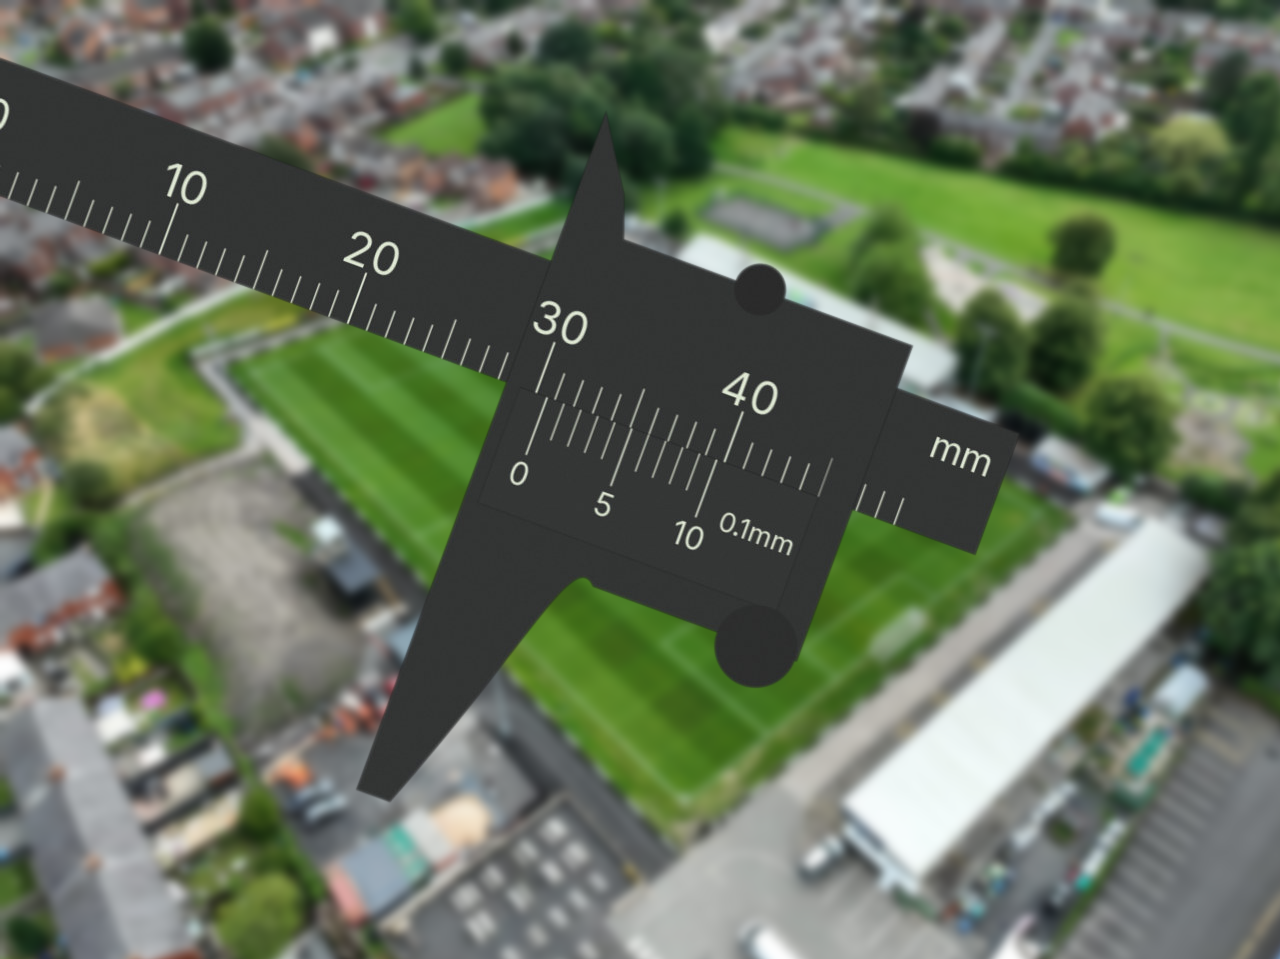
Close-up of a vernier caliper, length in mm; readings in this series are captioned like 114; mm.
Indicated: 30.6; mm
